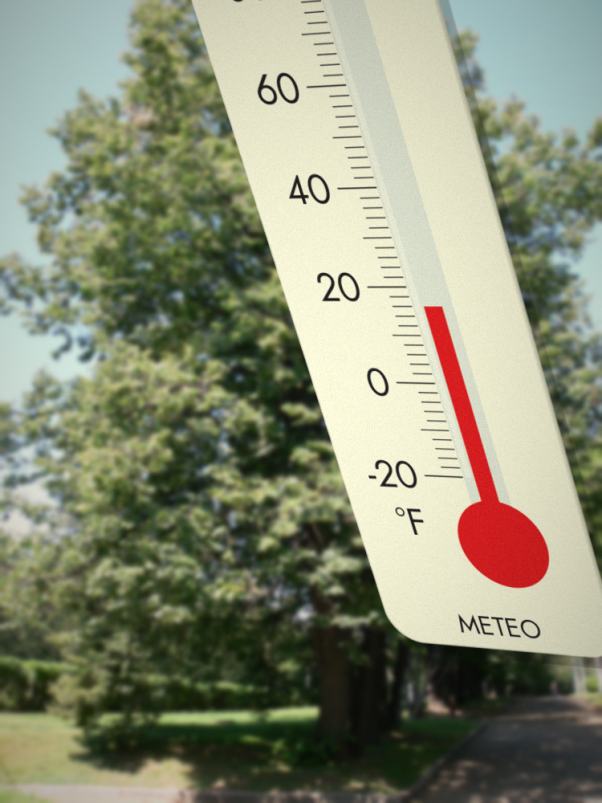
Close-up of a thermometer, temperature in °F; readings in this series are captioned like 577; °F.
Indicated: 16; °F
